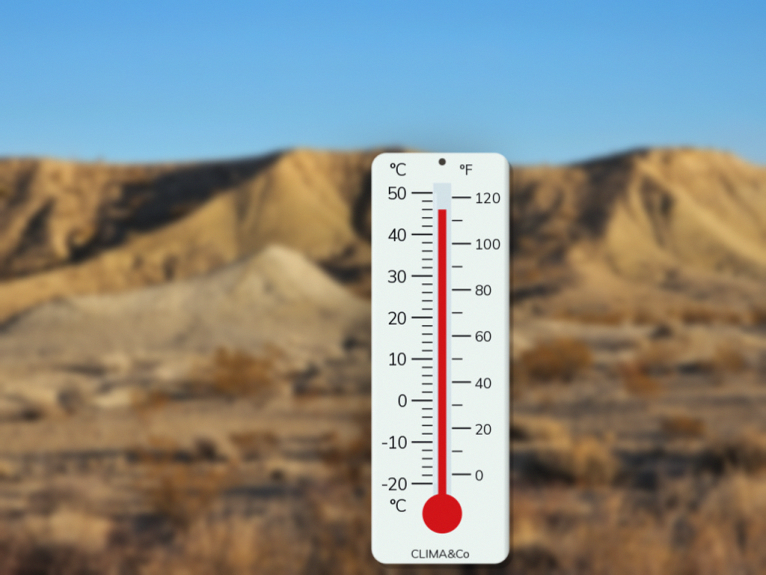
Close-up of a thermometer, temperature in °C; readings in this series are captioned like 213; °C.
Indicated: 46; °C
